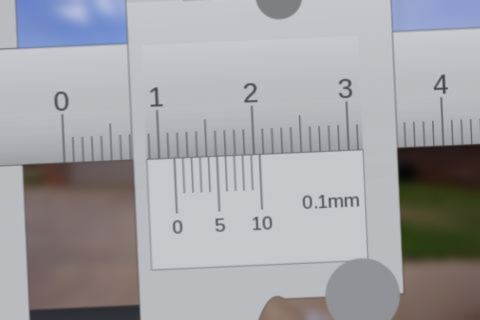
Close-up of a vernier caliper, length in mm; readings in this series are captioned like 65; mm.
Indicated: 11.6; mm
